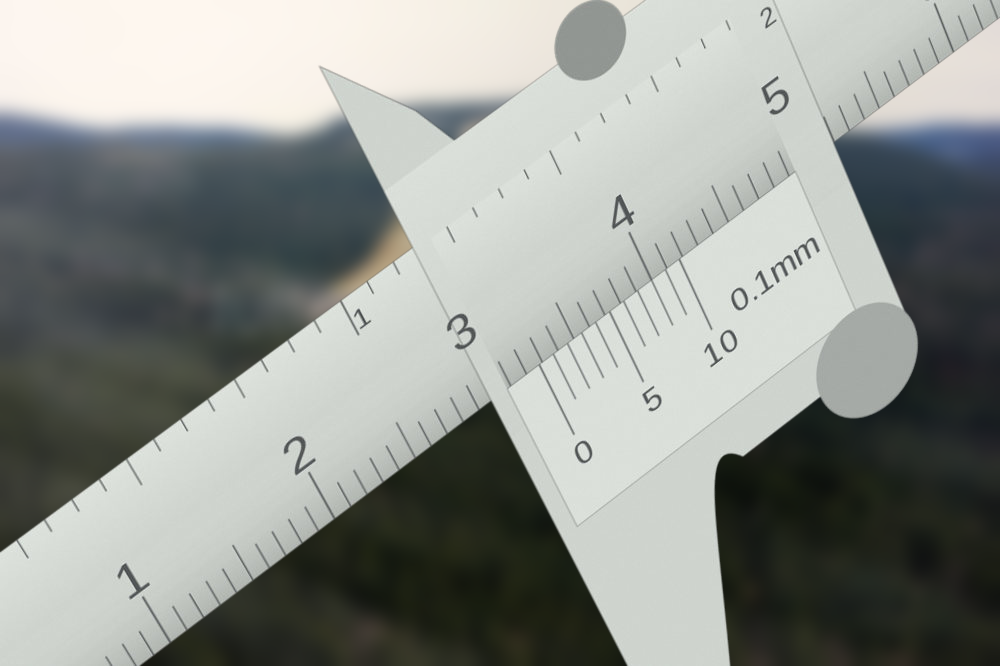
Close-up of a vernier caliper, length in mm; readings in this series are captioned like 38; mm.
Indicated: 32.8; mm
